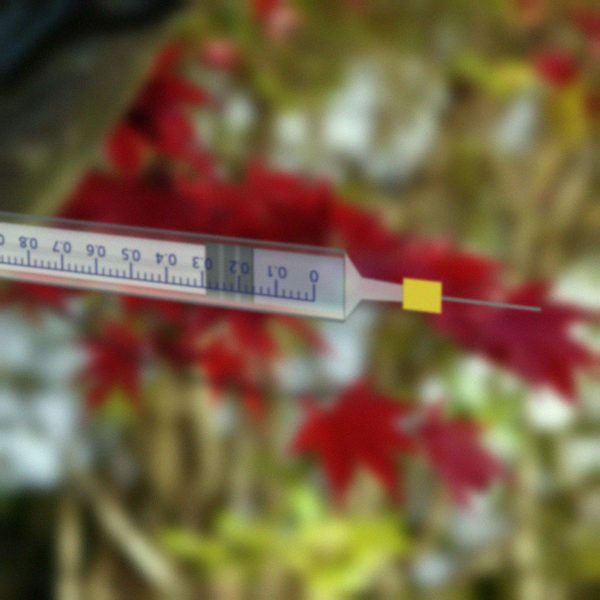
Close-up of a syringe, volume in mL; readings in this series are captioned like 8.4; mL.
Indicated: 0.16; mL
